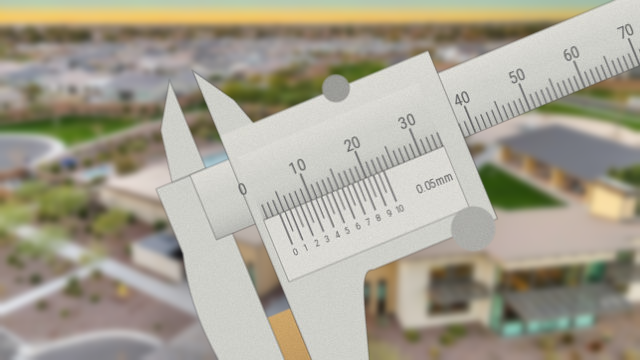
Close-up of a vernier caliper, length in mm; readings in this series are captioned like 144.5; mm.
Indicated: 4.2; mm
